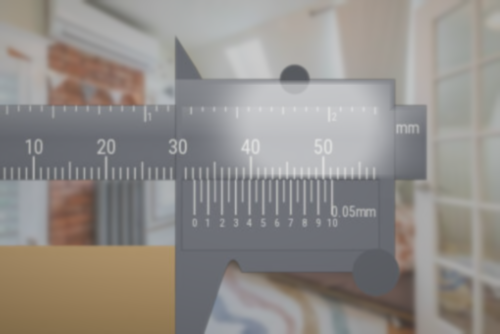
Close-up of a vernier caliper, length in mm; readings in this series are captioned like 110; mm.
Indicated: 32.2; mm
